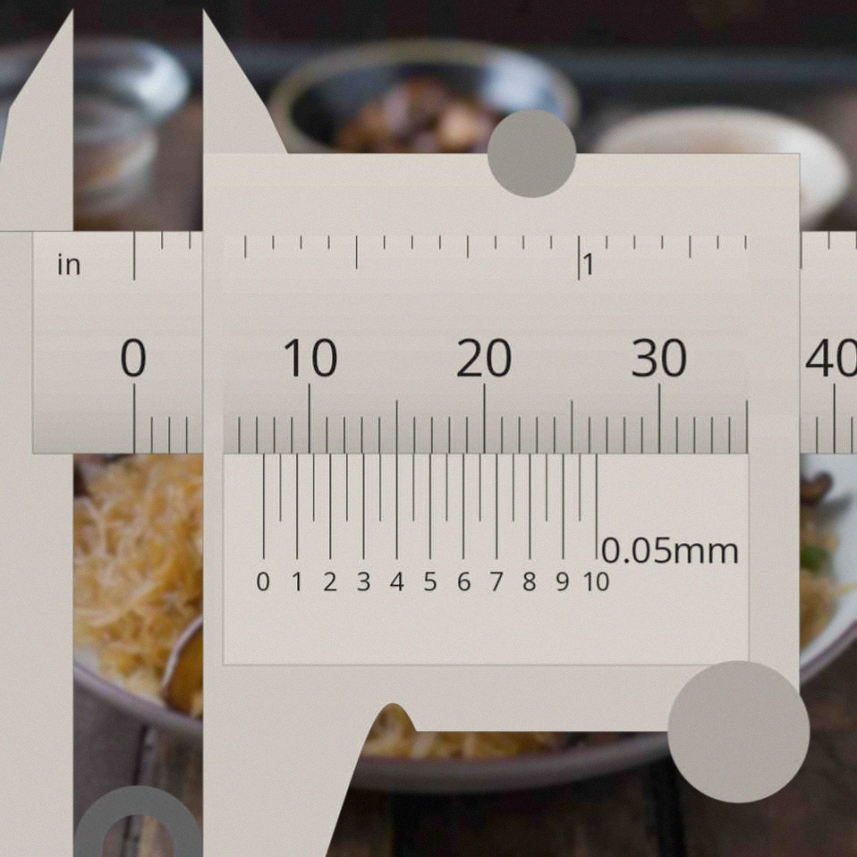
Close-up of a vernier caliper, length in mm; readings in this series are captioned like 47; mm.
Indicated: 7.4; mm
